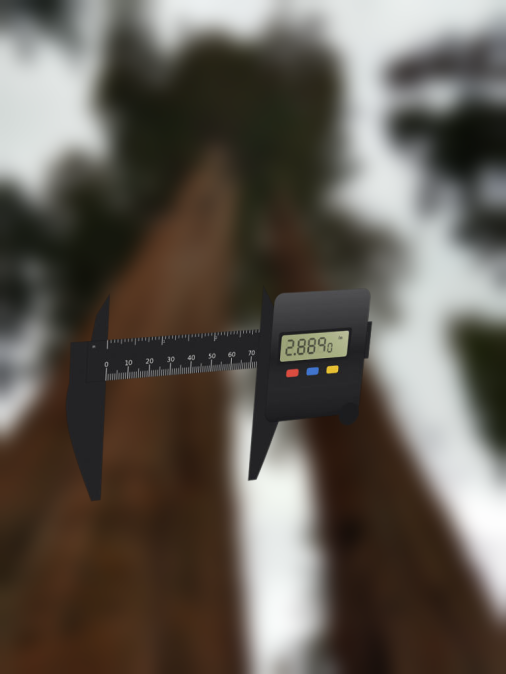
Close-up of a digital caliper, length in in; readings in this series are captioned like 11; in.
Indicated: 2.8890; in
